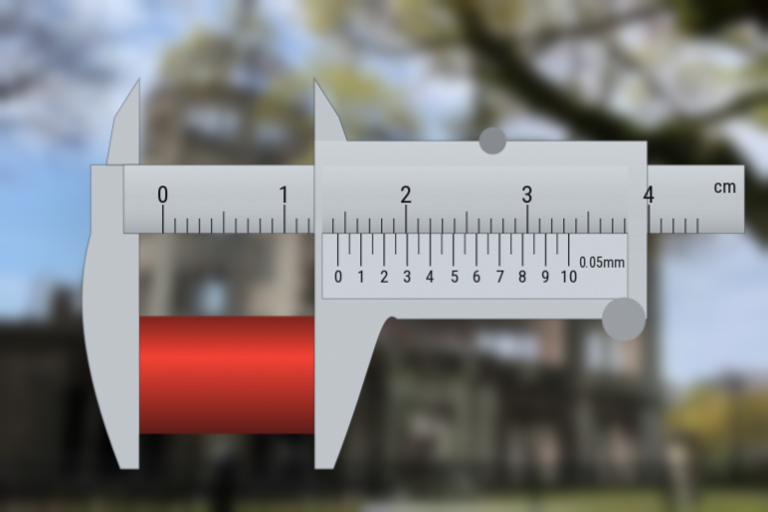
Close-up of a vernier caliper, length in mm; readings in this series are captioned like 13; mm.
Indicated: 14.4; mm
